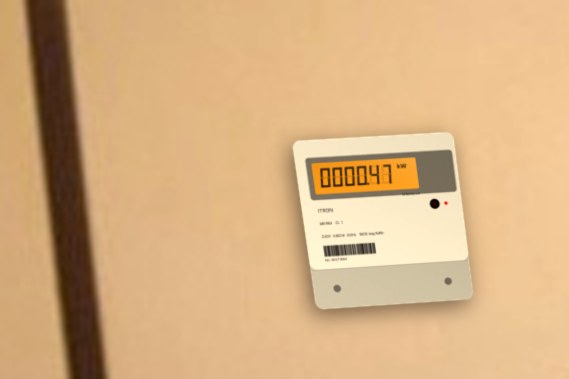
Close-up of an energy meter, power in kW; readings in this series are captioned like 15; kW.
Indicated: 0.47; kW
